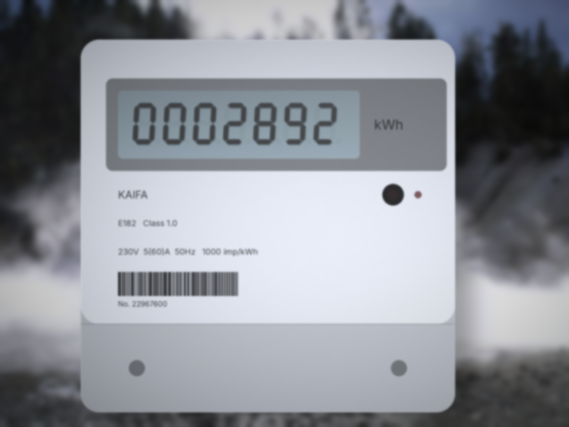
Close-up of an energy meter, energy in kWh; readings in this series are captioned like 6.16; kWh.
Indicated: 2892; kWh
